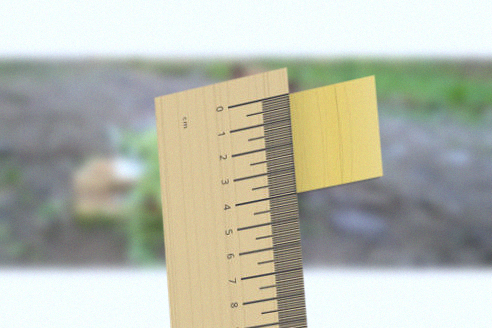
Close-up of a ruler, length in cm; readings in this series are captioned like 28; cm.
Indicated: 4; cm
